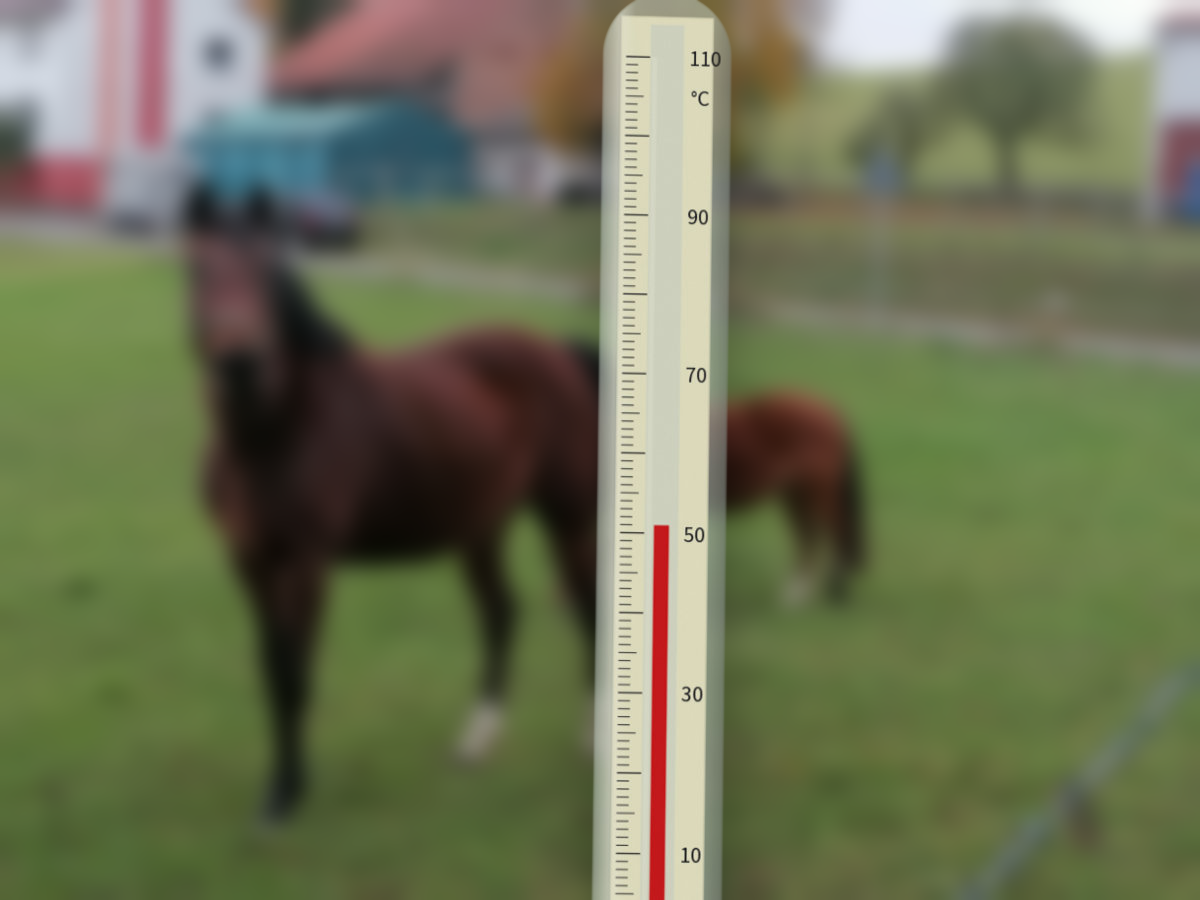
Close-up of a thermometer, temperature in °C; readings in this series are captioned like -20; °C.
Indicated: 51; °C
